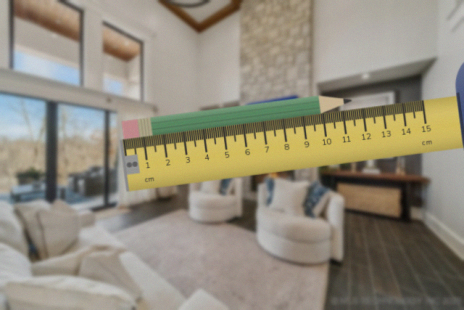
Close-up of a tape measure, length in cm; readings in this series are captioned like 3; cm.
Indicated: 11.5; cm
